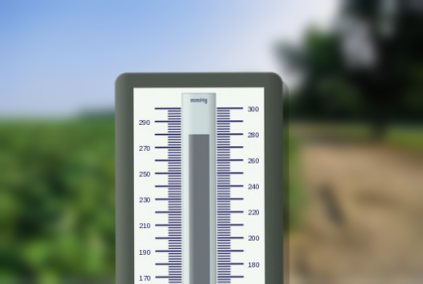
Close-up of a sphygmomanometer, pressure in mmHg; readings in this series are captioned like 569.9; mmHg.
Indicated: 280; mmHg
